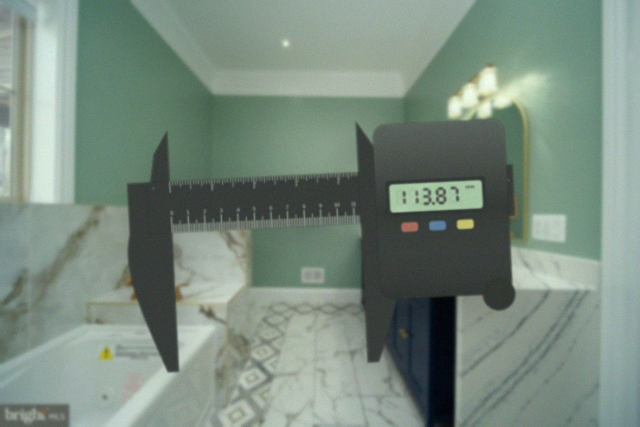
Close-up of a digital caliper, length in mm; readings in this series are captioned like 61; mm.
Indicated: 113.87; mm
